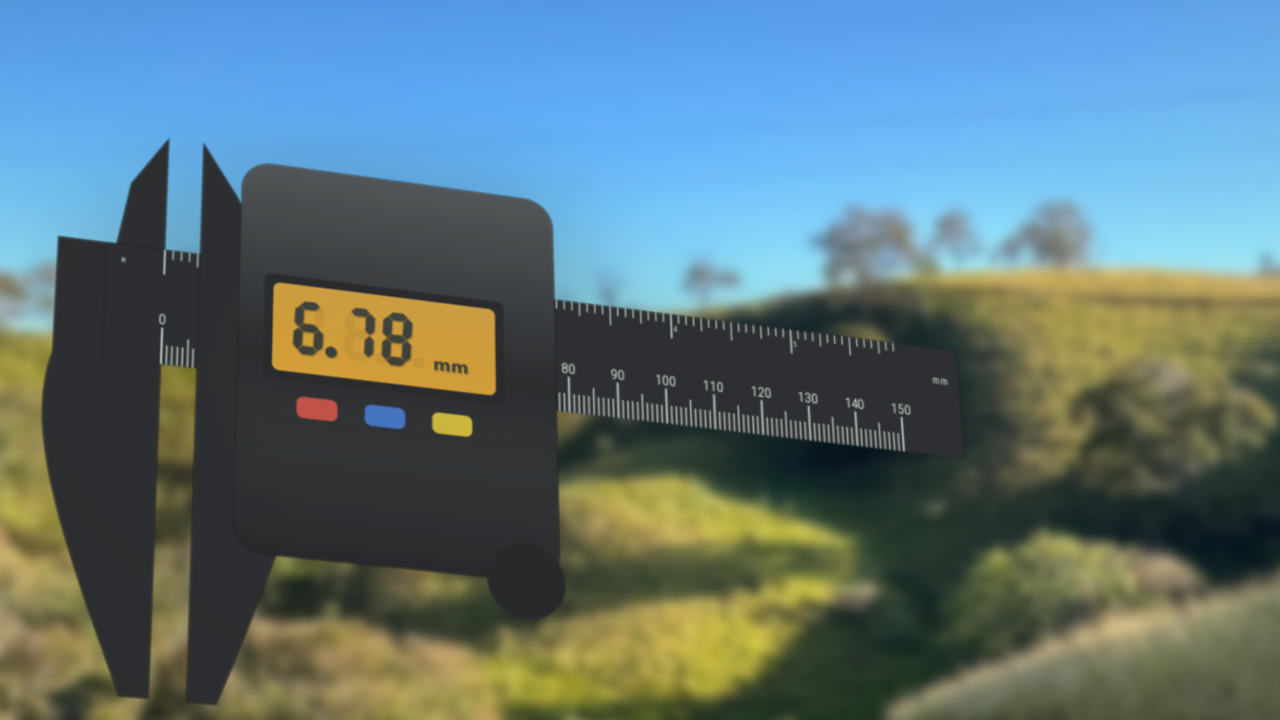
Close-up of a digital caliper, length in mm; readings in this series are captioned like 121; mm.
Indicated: 6.78; mm
